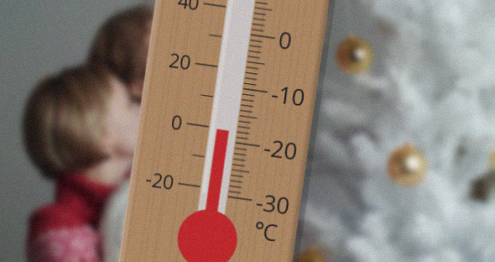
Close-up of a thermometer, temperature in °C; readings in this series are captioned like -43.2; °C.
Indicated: -18; °C
